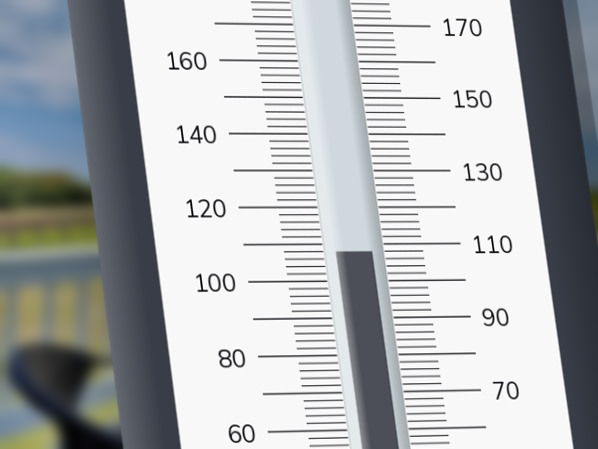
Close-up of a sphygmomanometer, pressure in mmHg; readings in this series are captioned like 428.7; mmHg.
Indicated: 108; mmHg
